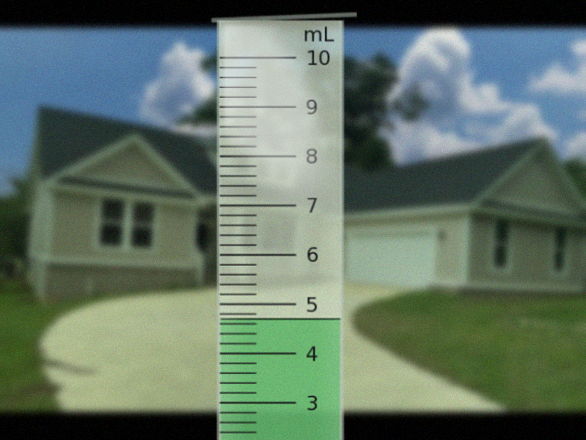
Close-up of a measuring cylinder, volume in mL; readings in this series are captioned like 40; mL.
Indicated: 4.7; mL
